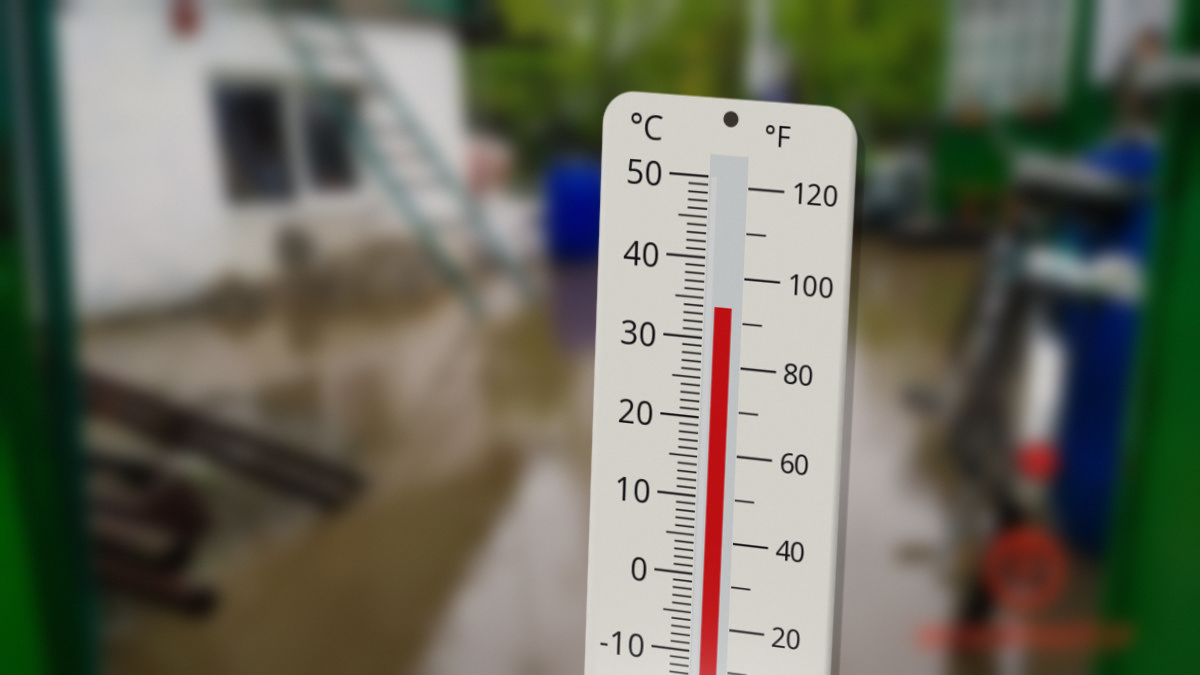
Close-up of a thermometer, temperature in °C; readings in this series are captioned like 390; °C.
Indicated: 34; °C
